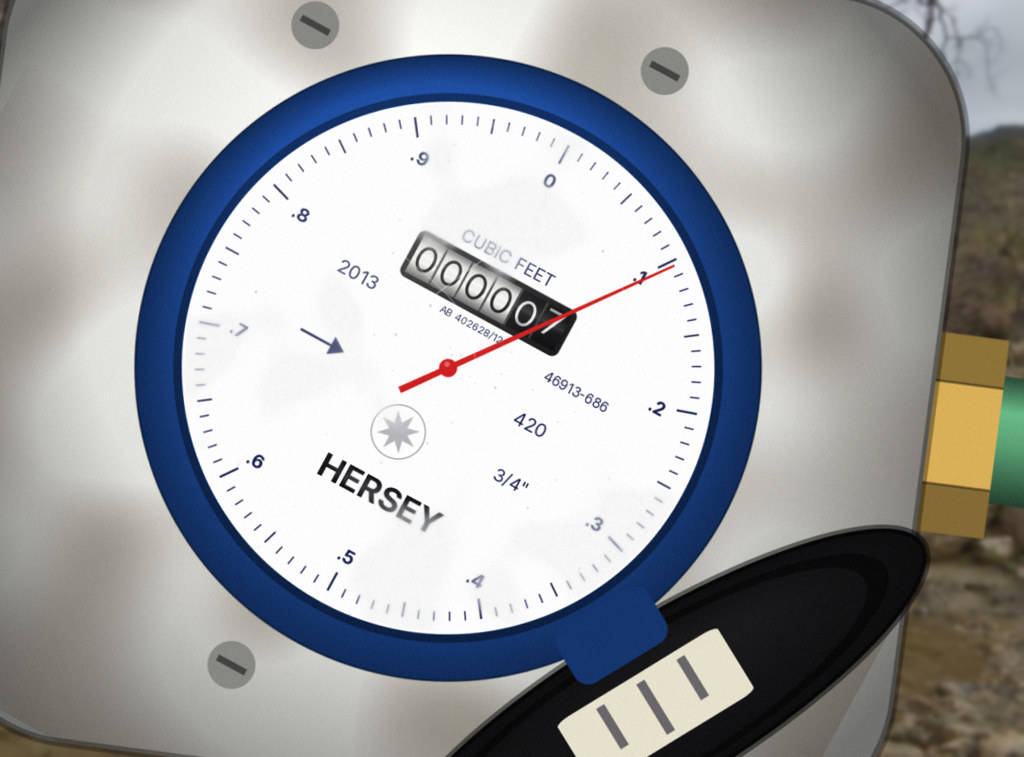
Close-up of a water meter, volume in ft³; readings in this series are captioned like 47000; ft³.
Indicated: 7.10; ft³
